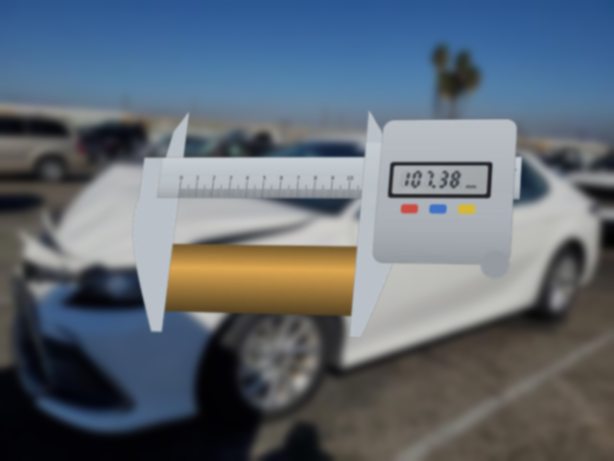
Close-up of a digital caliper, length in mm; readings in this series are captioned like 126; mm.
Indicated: 107.38; mm
